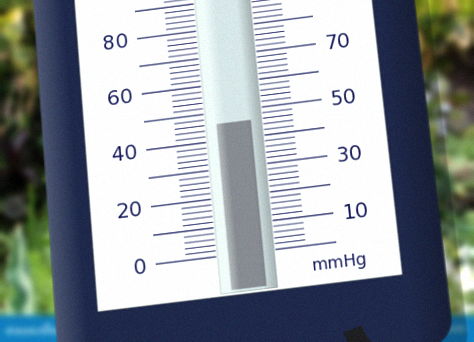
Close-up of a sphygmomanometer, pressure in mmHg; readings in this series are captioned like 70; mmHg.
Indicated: 46; mmHg
